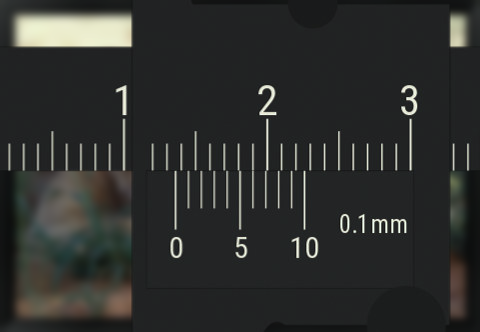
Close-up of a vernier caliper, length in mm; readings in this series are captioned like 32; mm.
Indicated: 13.6; mm
